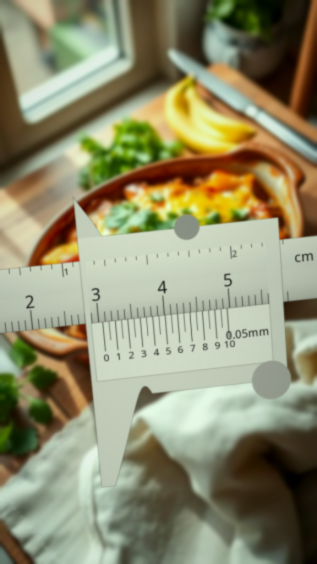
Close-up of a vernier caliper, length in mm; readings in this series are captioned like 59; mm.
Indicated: 30.6; mm
